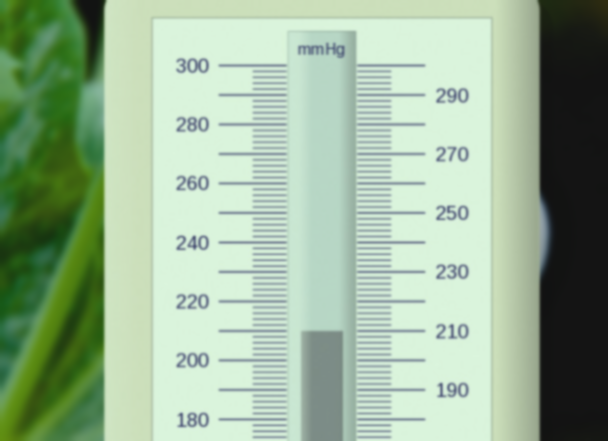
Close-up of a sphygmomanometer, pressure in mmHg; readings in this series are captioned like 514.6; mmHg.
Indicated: 210; mmHg
